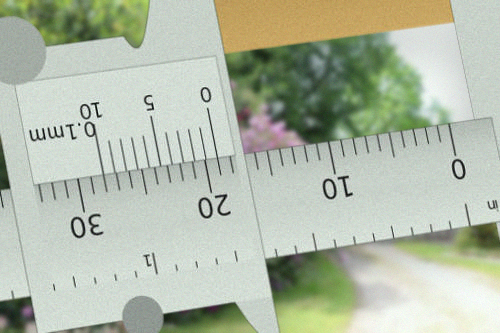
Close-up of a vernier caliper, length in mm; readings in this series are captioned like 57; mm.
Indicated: 19.0; mm
